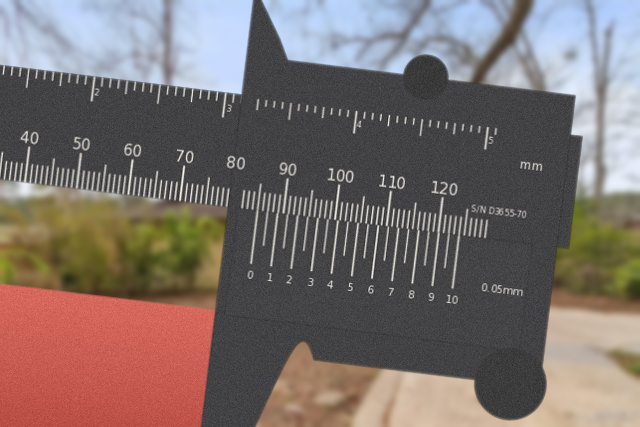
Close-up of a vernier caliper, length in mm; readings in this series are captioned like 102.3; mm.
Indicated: 85.0; mm
